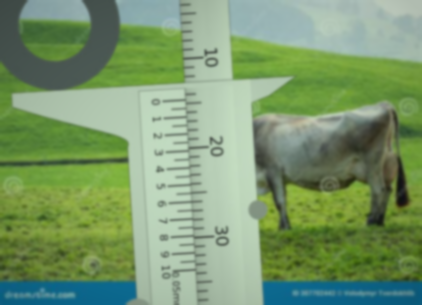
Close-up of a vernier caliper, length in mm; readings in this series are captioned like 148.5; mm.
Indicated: 14.6; mm
